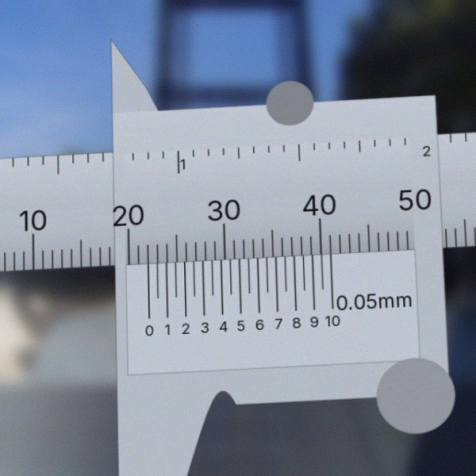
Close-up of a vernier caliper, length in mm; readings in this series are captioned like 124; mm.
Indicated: 22.0; mm
